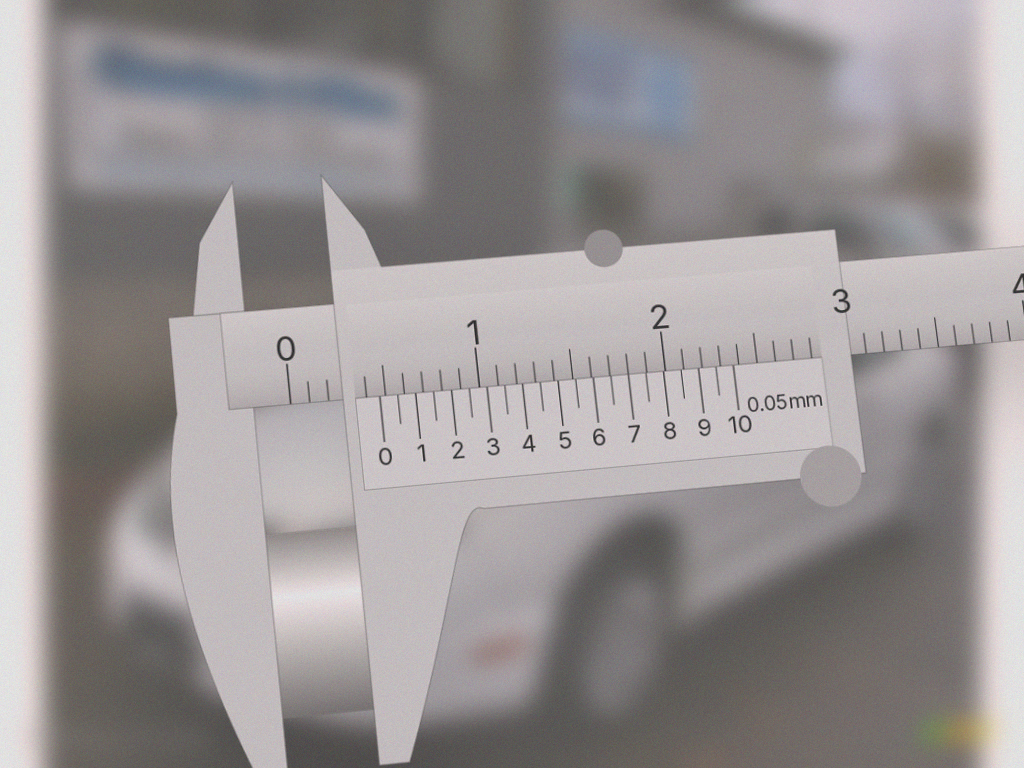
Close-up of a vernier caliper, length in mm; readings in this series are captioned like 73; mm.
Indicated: 4.7; mm
